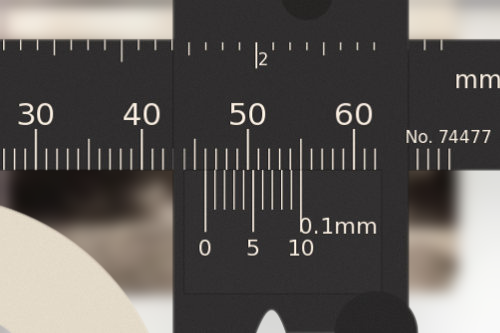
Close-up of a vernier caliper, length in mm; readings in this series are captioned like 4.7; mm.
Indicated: 46.0; mm
